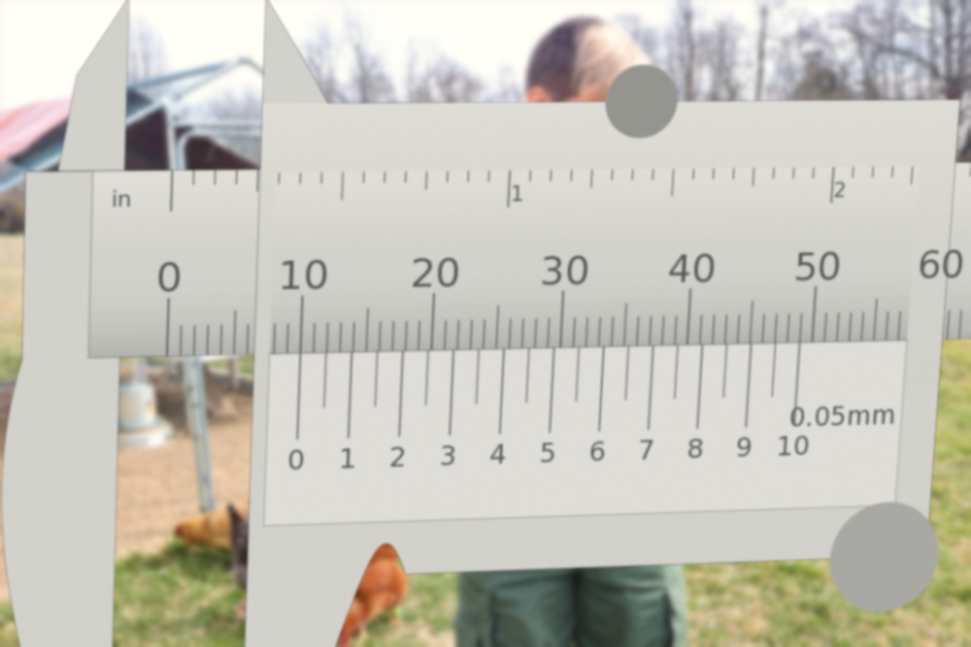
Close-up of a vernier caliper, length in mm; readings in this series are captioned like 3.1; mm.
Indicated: 10.0; mm
